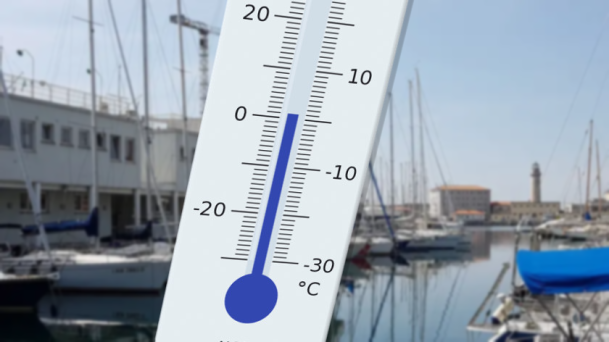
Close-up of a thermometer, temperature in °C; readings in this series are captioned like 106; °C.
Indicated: 1; °C
